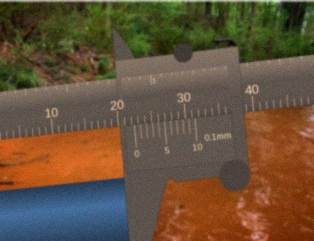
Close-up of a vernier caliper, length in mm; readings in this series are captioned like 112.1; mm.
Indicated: 22.4; mm
